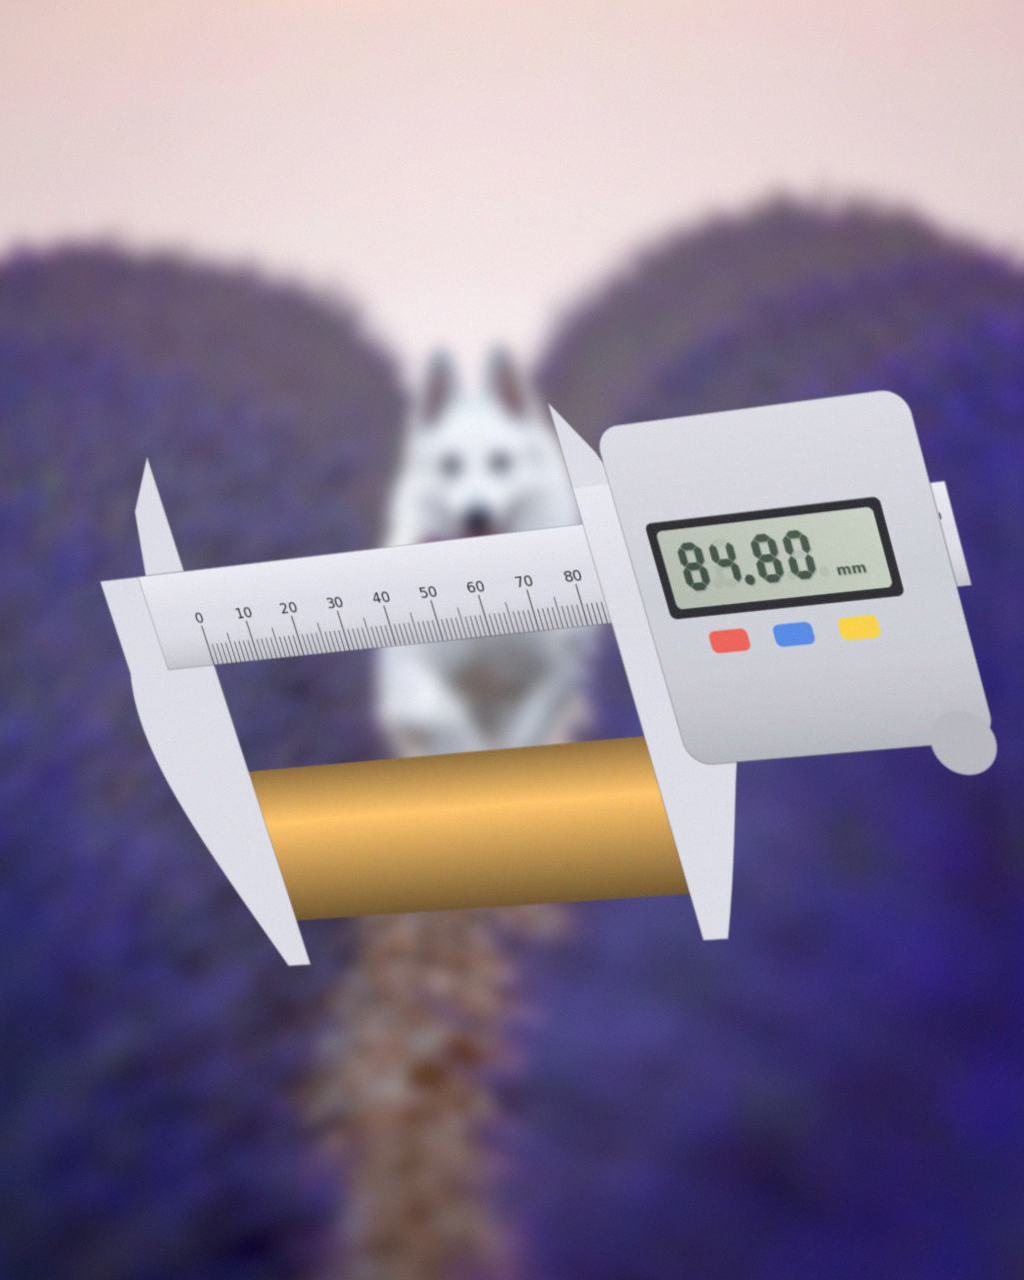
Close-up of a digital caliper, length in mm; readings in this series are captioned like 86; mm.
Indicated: 84.80; mm
